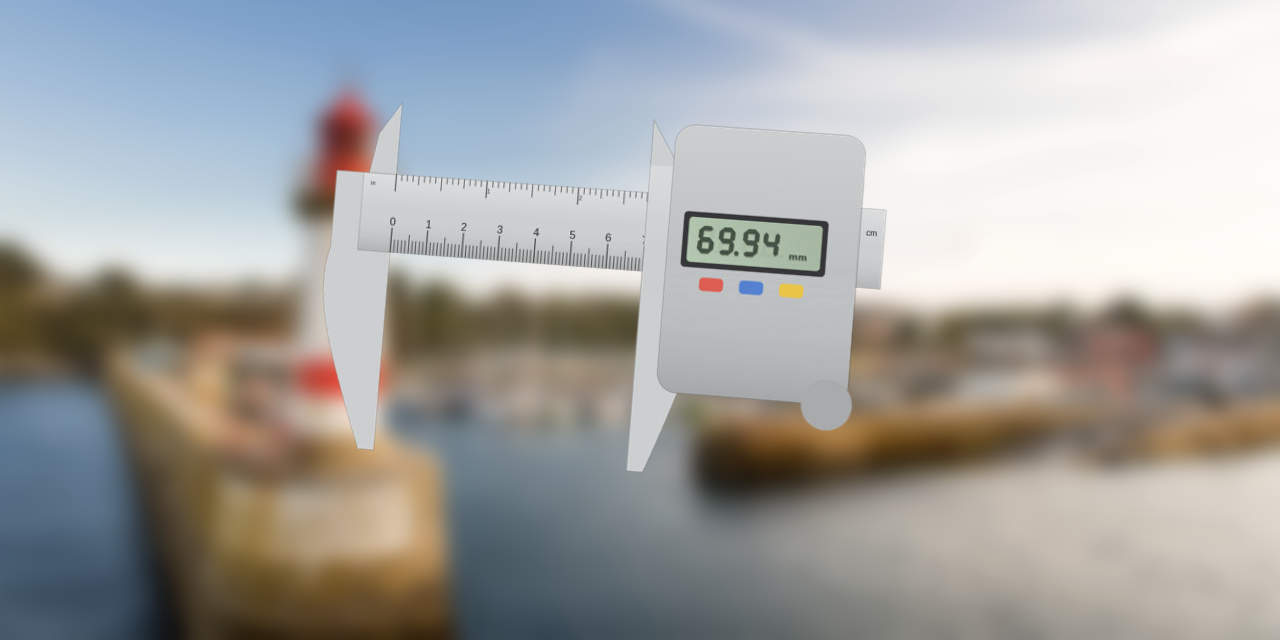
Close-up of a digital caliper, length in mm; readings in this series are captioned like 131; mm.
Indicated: 69.94; mm
